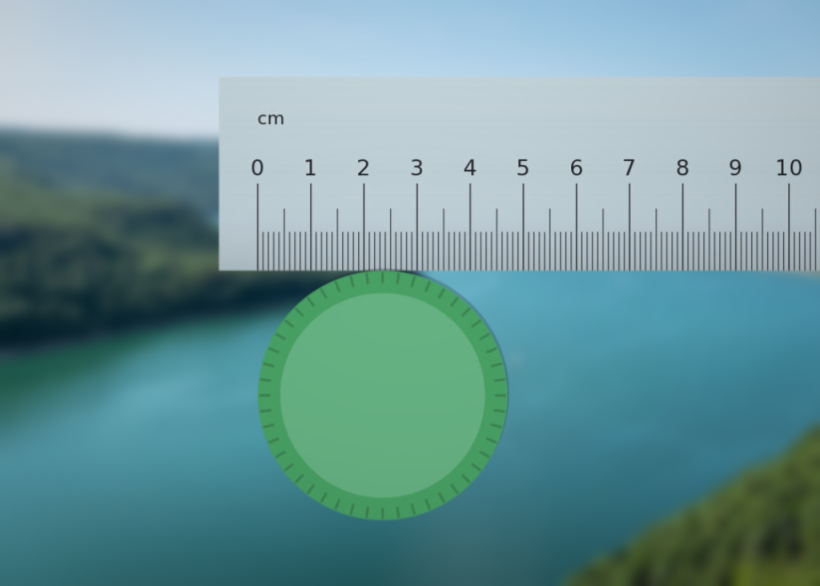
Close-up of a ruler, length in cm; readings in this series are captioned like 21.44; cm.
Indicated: 4.7; cm
